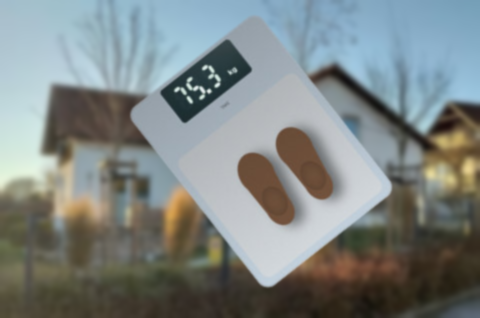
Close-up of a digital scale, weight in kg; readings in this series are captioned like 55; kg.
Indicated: 75.3; kg
